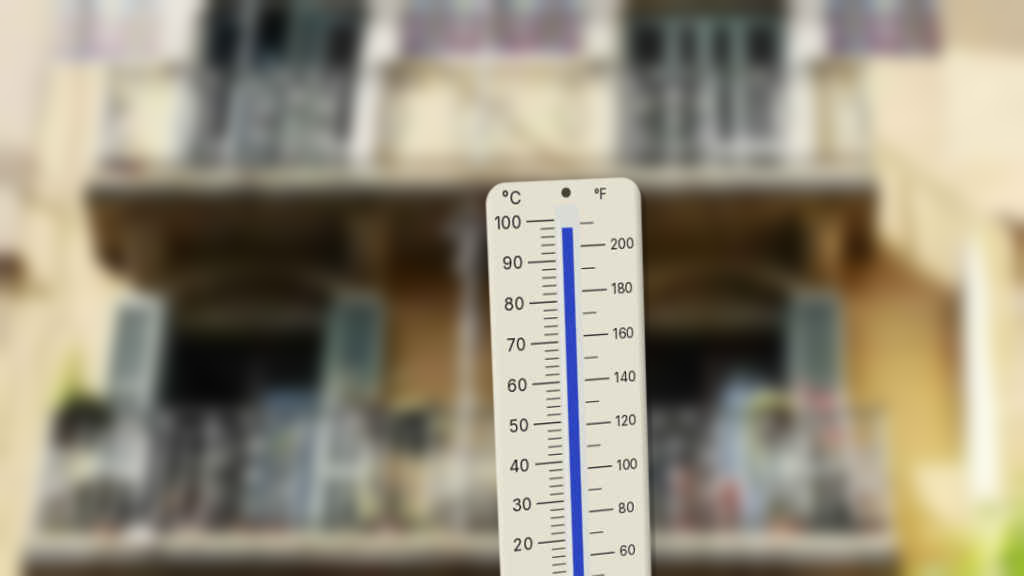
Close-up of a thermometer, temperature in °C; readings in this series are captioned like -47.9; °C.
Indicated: 98; °C
